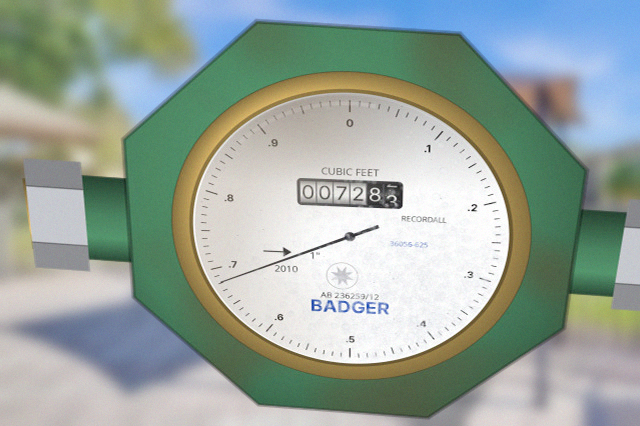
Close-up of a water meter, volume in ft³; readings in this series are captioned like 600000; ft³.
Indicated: 7282.68; ft³
